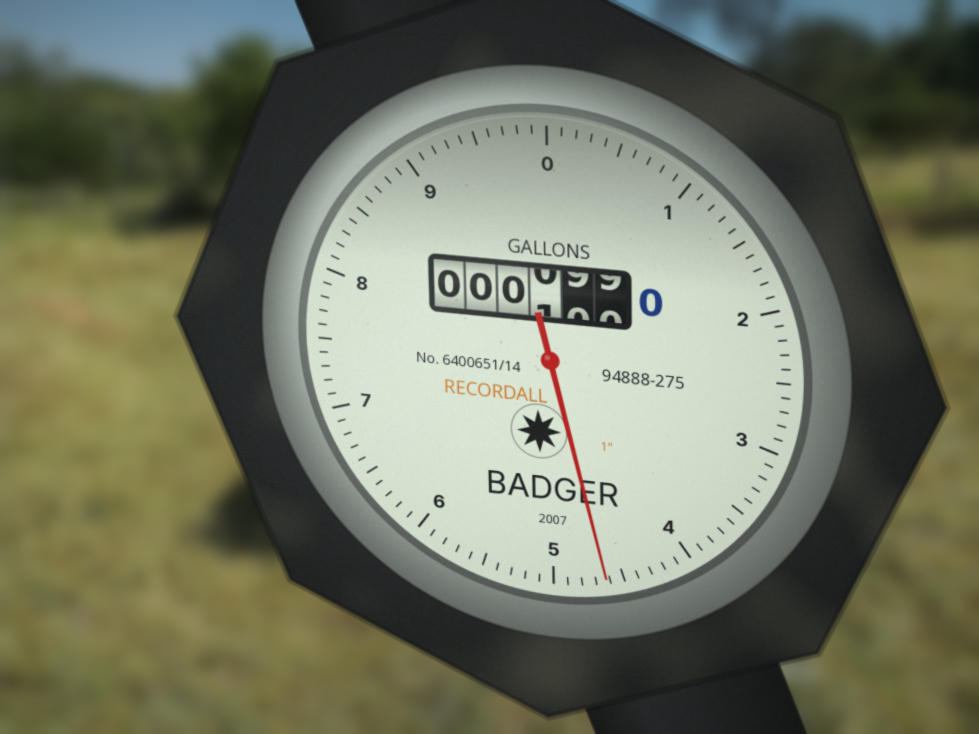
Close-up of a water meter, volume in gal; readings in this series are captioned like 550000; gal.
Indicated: 994.6; gal
